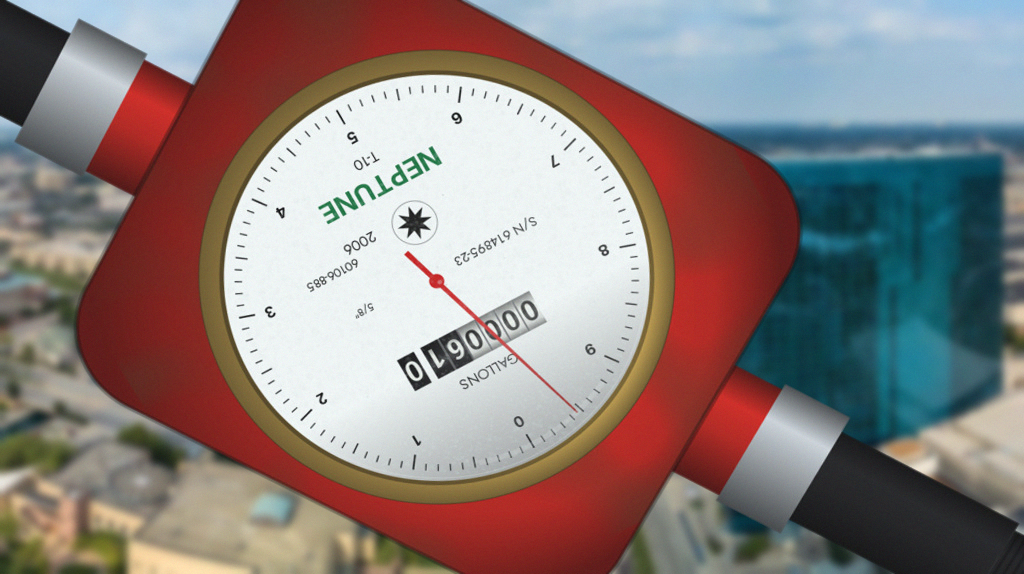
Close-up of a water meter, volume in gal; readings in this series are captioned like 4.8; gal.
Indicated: 609.5; gal
